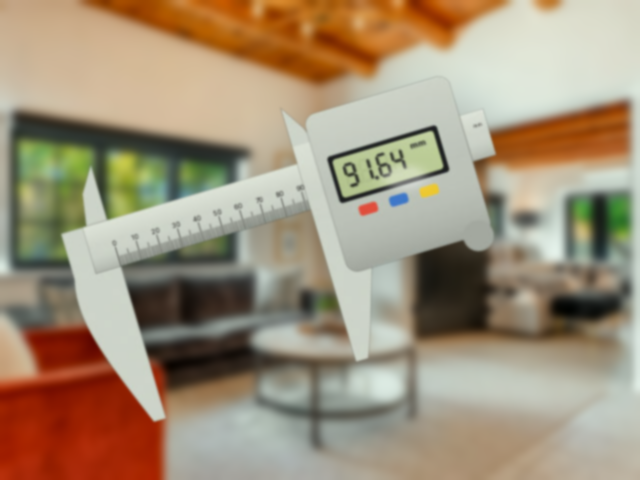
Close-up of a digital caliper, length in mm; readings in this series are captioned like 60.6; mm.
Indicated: 91.64; mm
